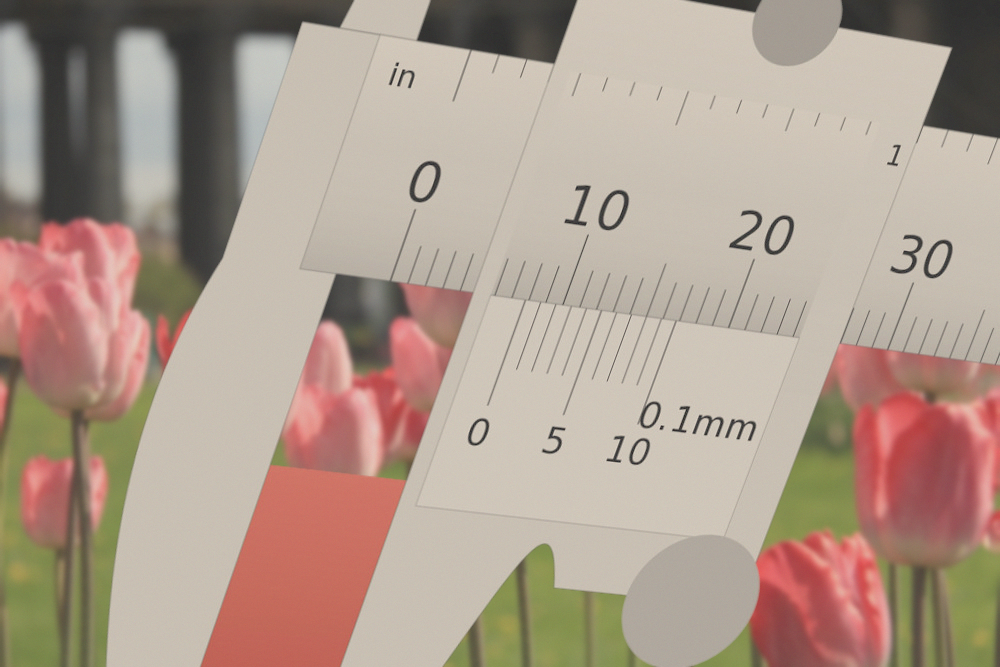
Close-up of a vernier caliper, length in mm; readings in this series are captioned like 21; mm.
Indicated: 7.8; mm
